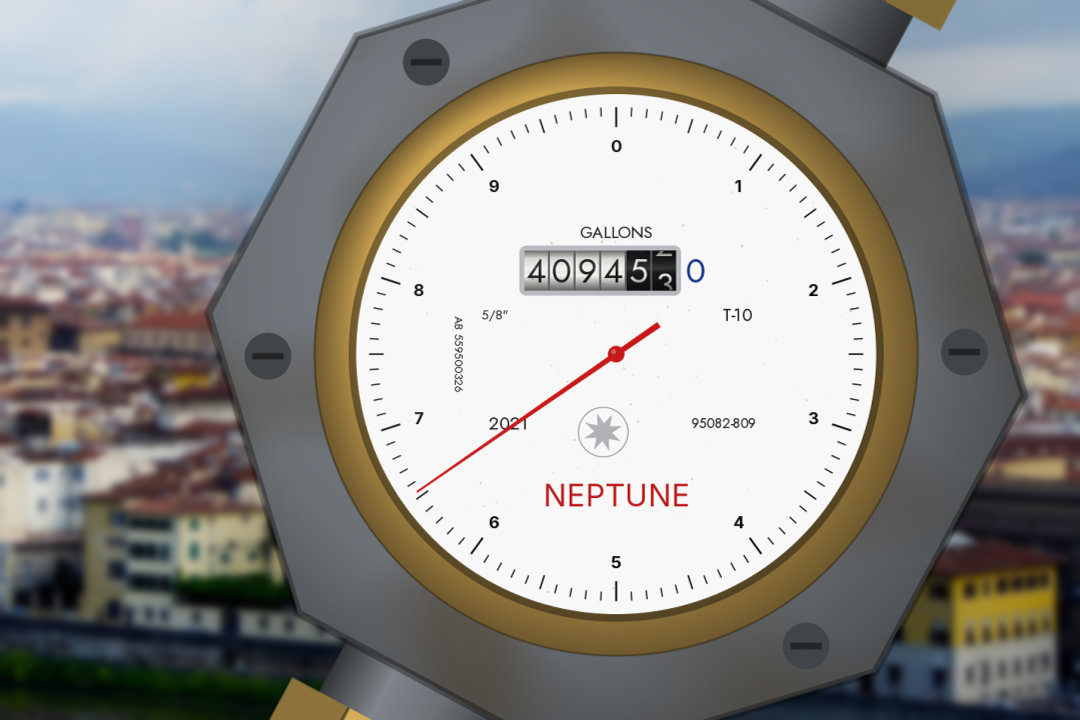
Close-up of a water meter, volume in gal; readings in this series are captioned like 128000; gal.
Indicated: 4094526.5; gal
